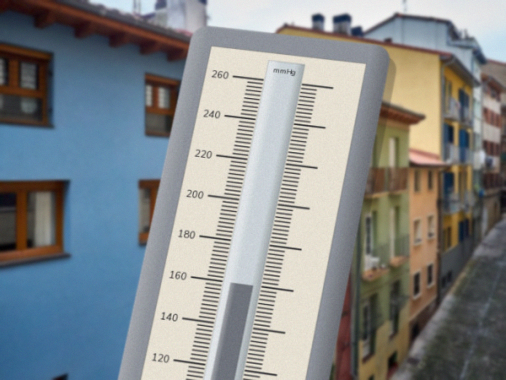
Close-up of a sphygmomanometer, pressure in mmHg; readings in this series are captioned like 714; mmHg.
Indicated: 160; mmHg
